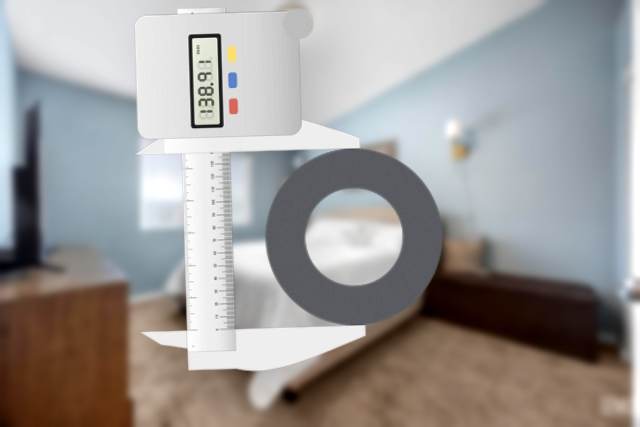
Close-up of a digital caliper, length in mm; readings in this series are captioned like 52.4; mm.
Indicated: 138.91; mm
